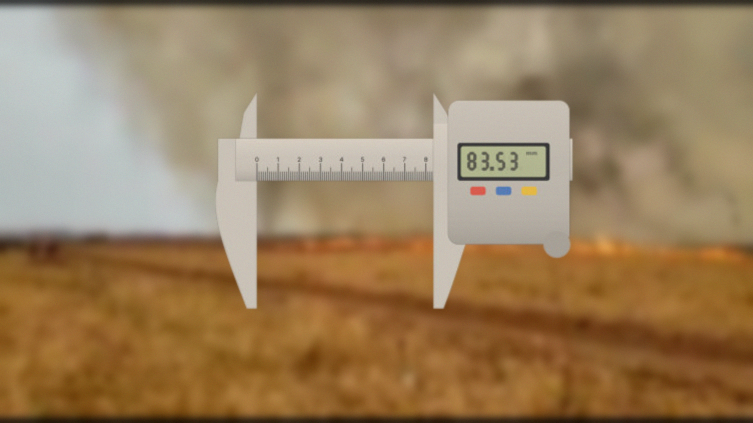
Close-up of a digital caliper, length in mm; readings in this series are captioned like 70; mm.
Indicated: 83.53; mm
